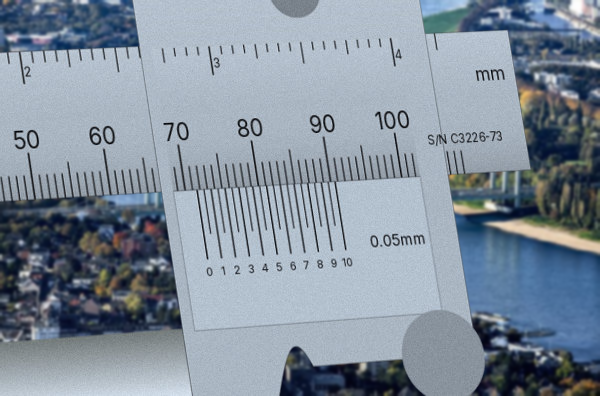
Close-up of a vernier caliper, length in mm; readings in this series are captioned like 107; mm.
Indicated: 71.6; mm
